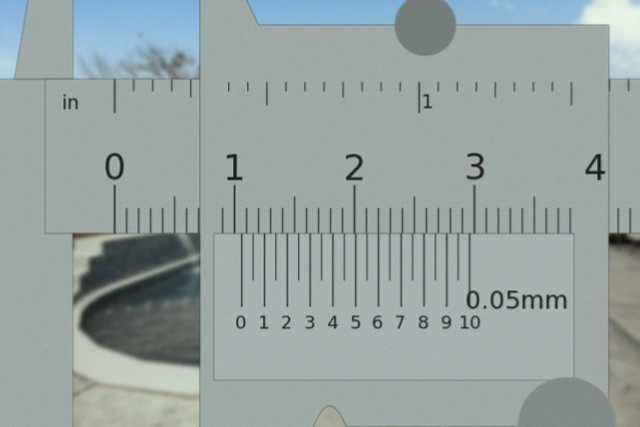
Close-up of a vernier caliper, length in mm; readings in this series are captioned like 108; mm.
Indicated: 10.6; mm
